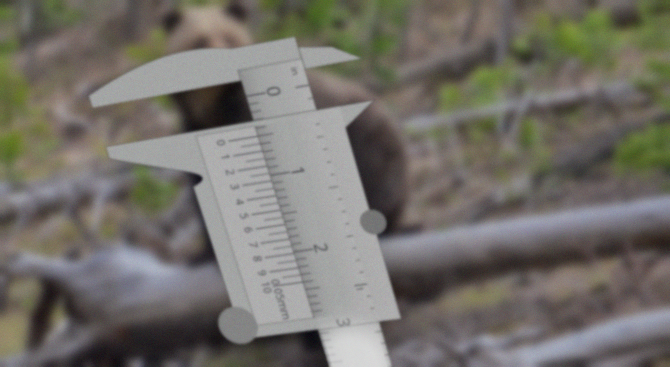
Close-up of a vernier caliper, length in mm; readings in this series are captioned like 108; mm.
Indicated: 5.0; mm
